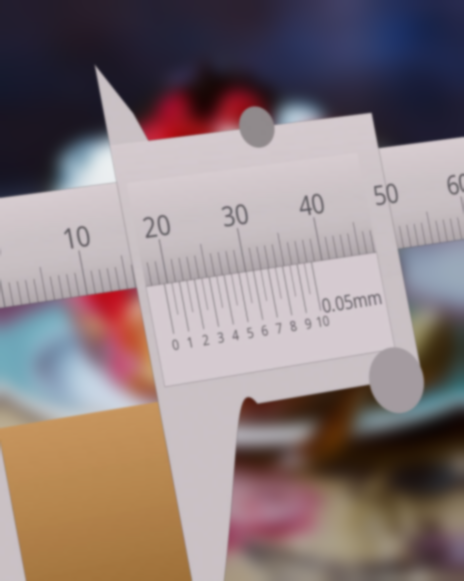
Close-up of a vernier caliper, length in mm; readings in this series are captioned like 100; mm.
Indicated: 19.6; mm
